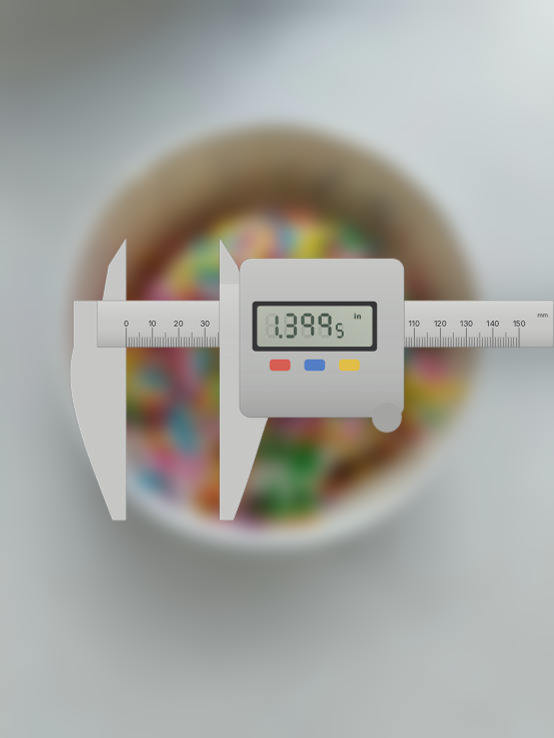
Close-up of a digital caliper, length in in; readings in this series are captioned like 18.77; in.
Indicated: 1.3995; in
